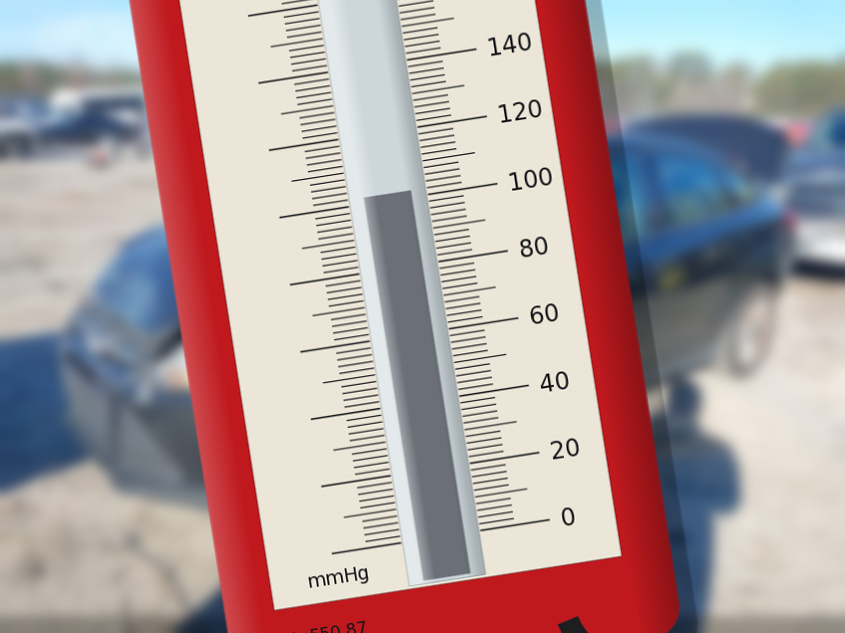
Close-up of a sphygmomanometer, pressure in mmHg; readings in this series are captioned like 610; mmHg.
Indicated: 102; mmHg
